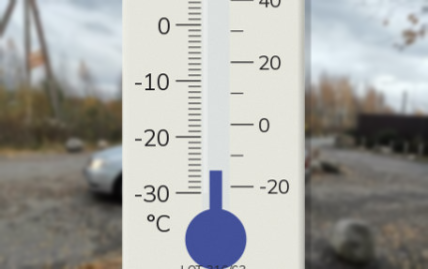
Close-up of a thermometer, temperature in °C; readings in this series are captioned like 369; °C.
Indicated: -26; °C
